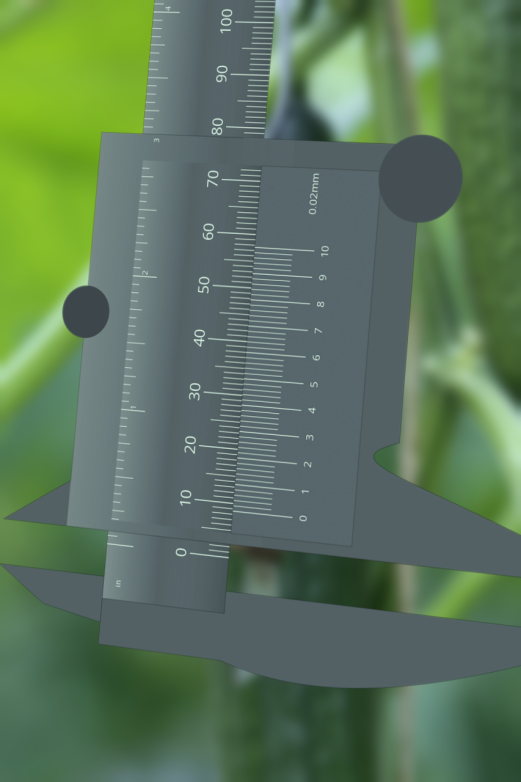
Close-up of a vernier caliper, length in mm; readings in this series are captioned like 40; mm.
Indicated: 8.6; mm
